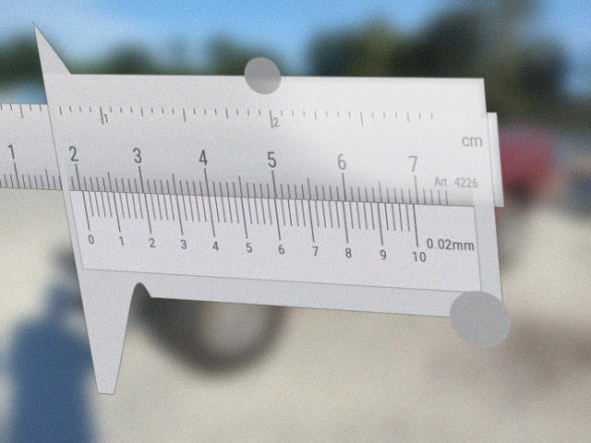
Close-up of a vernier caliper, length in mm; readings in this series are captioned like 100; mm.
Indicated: 20.4; mm
